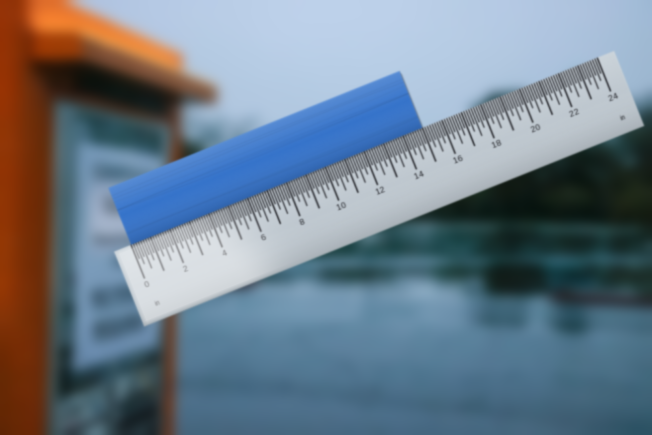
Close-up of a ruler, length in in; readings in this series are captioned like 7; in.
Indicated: 15; in
